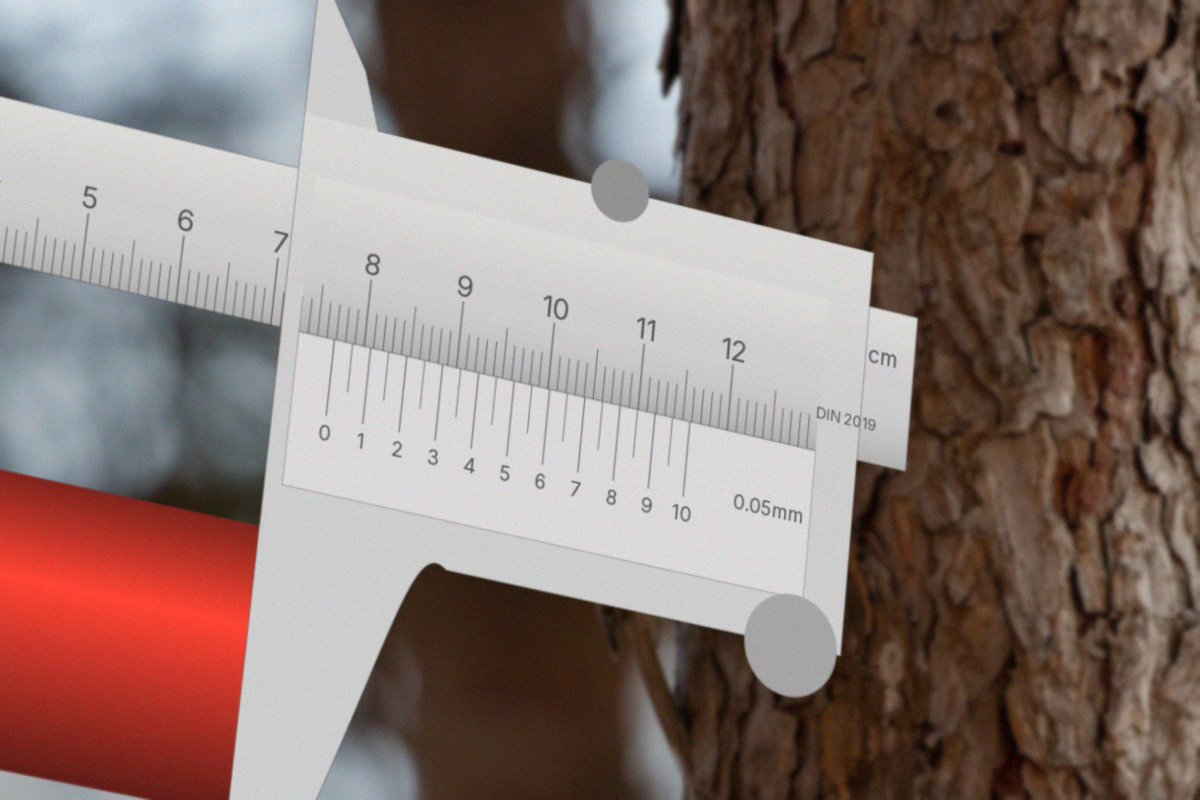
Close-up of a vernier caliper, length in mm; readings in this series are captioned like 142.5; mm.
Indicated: 76.8; mm
